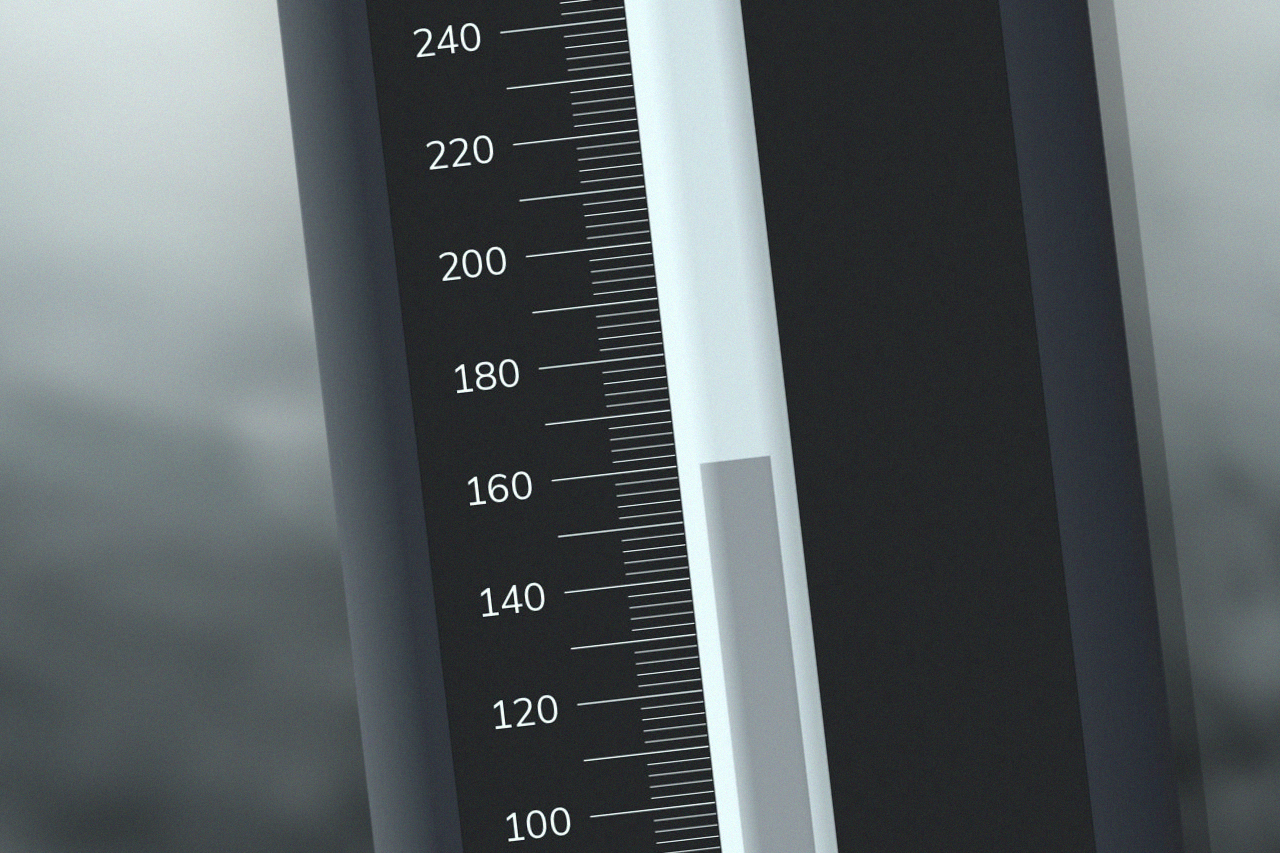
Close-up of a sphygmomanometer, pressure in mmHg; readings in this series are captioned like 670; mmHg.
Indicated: 160; mmHg
